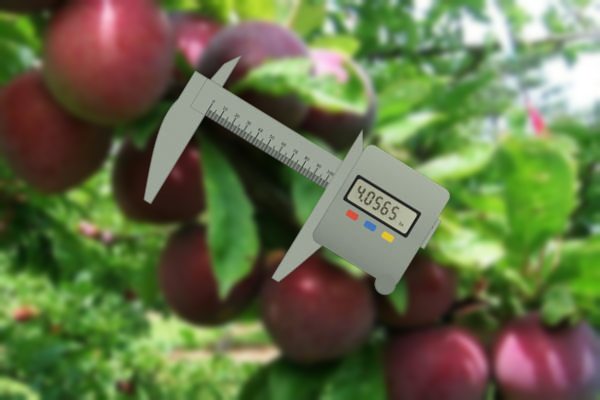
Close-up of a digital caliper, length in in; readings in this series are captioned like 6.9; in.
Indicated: 4.0565; in
